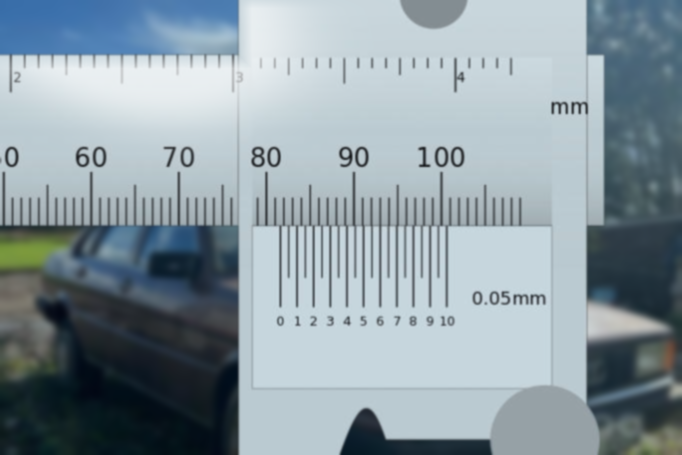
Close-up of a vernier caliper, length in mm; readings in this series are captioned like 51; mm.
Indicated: 81.6; mm
